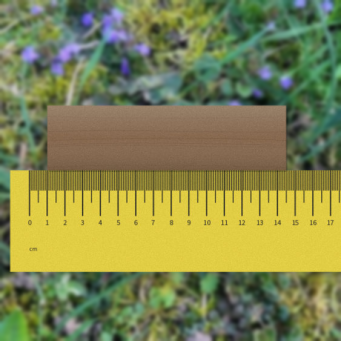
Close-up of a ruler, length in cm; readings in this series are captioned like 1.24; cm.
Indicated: 13.5; cm
